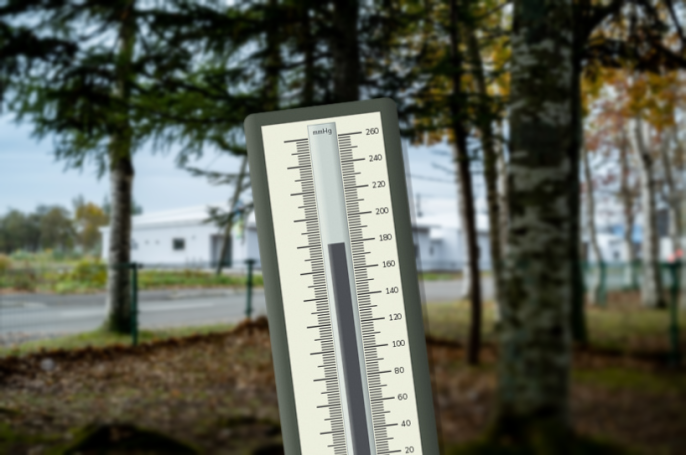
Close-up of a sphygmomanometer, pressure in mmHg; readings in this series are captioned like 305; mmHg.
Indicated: 180; mmHg
